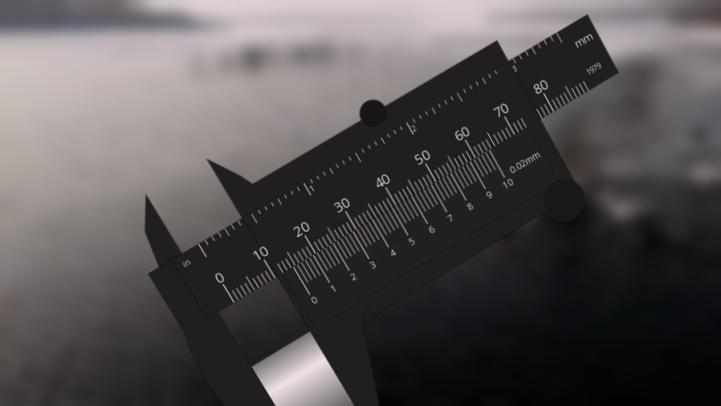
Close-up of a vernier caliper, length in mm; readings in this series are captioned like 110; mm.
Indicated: 14.5; mm
